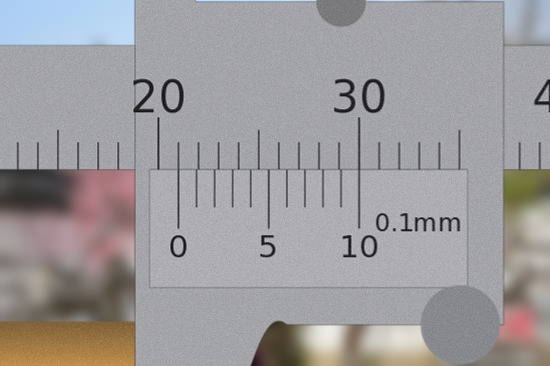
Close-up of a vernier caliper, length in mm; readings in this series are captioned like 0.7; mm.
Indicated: 21.0; mm
